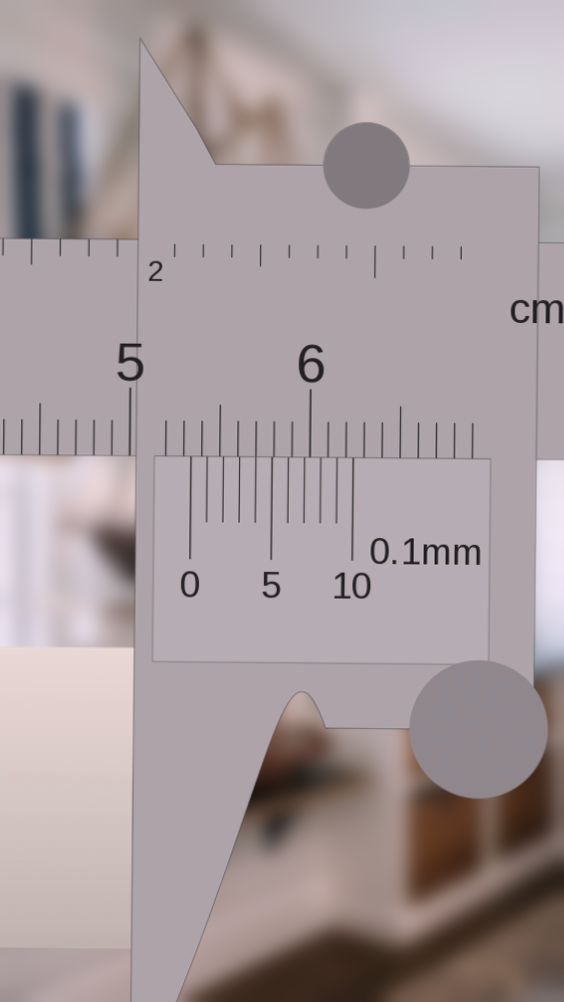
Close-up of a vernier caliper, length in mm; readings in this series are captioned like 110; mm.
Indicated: 53.4; mm
